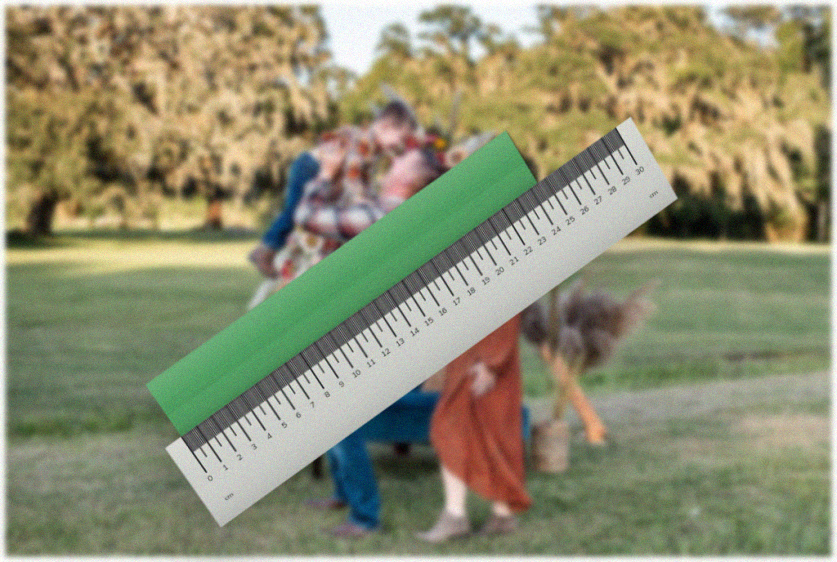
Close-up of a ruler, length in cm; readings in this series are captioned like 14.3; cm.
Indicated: 24.5; cm
